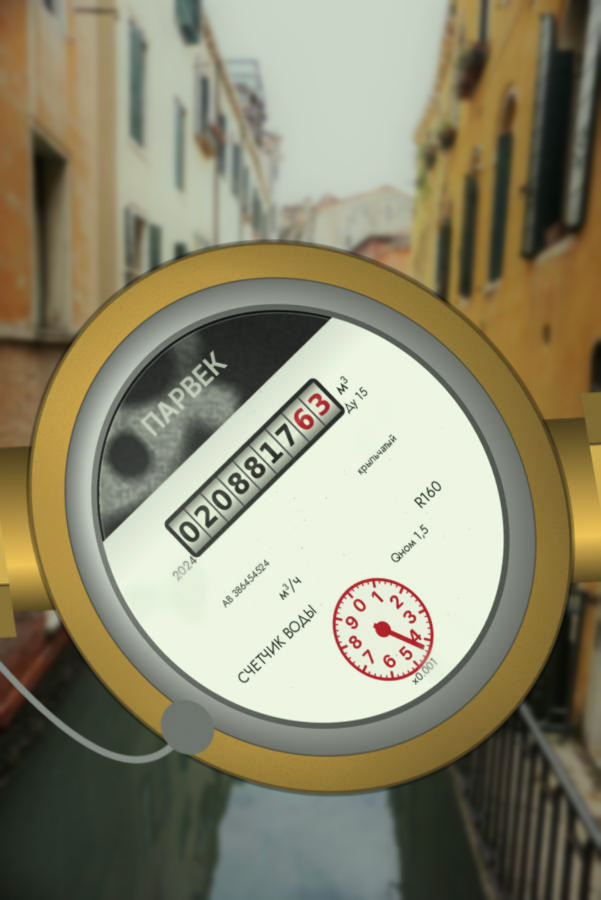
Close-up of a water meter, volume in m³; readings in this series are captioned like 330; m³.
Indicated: 208817.634; m³
